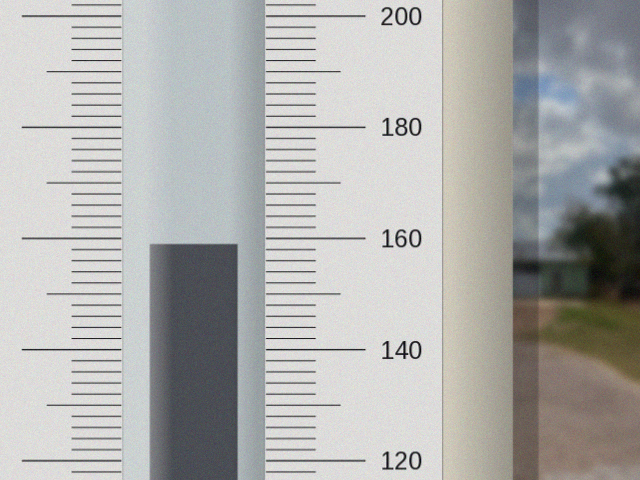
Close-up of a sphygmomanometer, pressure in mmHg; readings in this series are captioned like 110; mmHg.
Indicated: 159; mmHg
